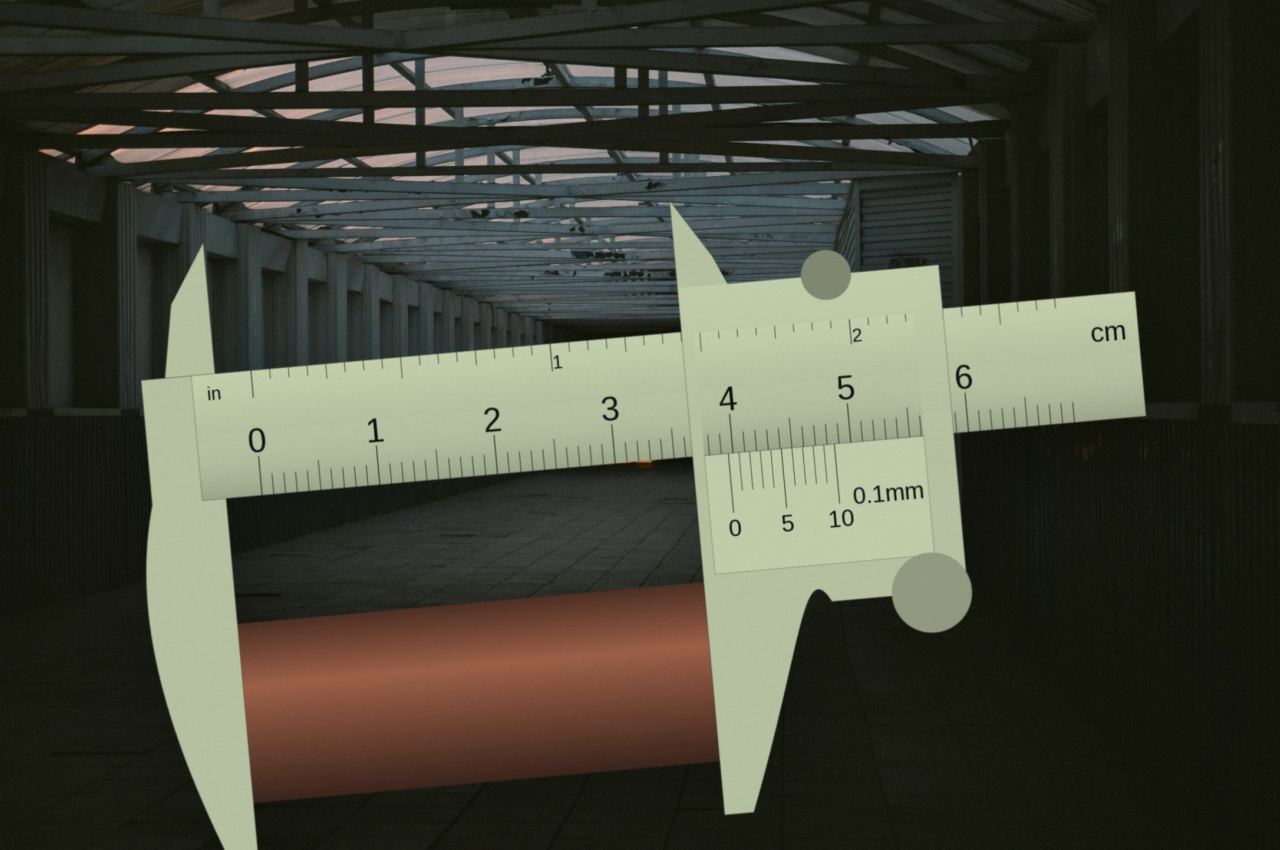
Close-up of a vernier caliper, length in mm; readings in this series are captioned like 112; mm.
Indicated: 39.6; mm
